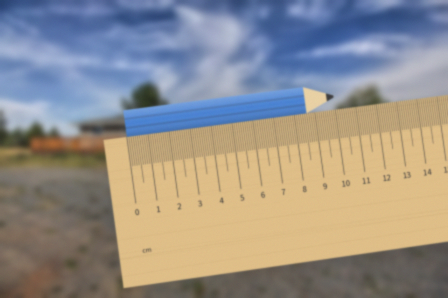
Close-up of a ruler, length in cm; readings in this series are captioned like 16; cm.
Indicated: 10; cm
